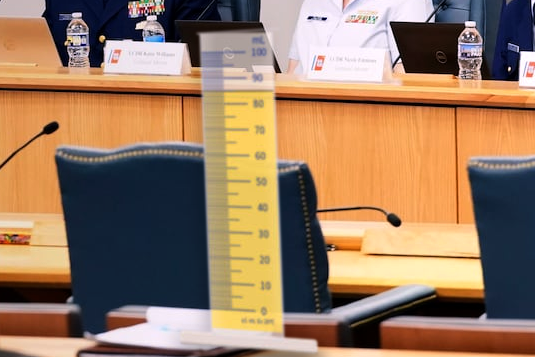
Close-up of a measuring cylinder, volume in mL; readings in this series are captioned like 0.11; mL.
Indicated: 85; mL
